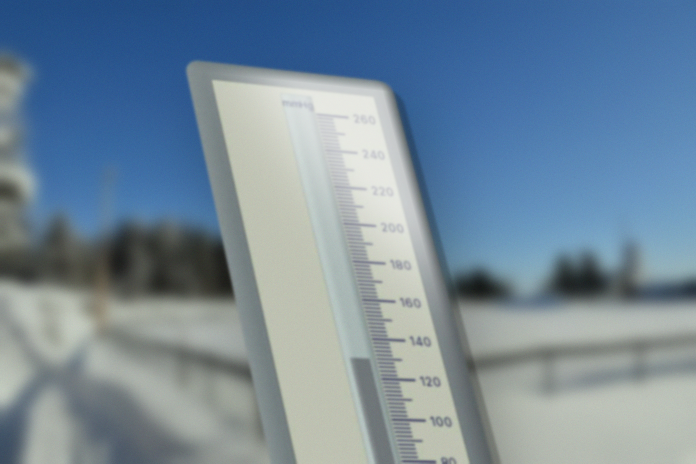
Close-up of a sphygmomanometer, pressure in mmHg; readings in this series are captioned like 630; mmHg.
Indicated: 130; mmHg
